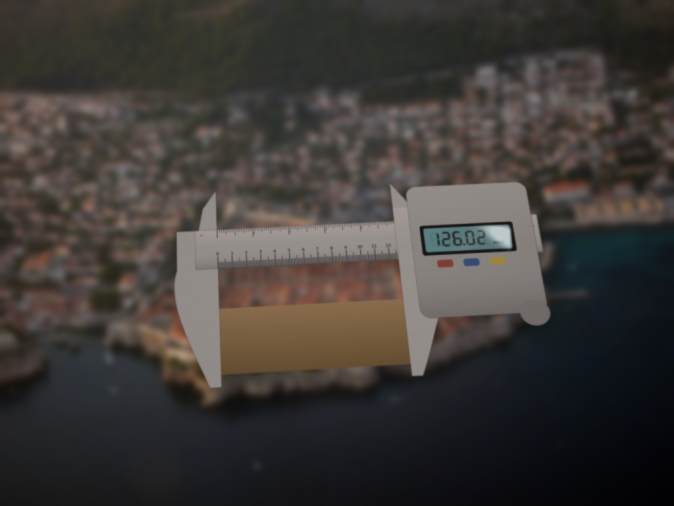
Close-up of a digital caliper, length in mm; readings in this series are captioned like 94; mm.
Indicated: 126.02; mm
